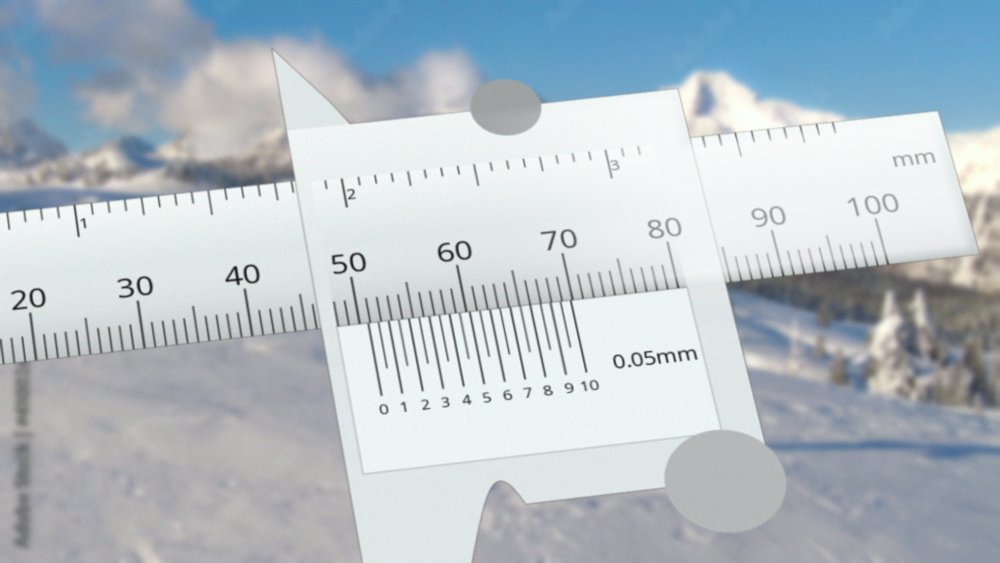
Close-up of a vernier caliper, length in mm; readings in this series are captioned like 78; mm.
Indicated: 50.8; mm
